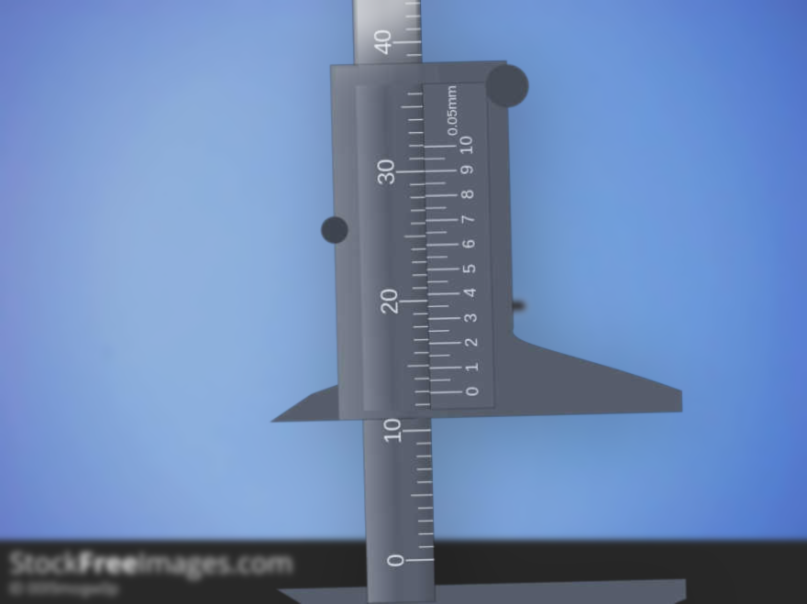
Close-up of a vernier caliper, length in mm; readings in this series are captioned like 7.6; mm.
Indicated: 12.9; mm
